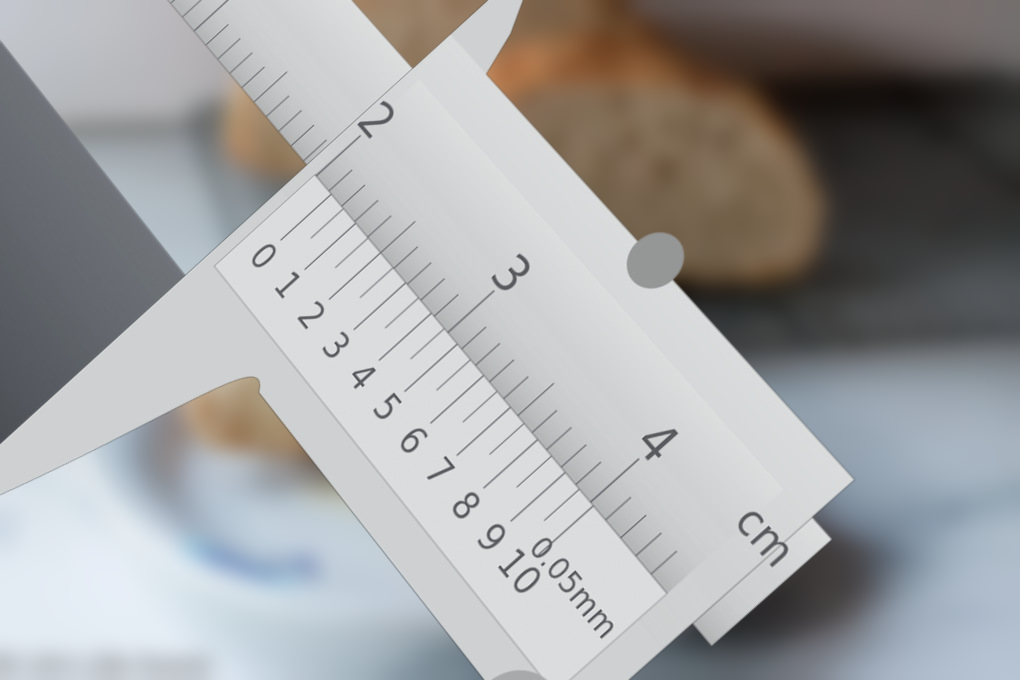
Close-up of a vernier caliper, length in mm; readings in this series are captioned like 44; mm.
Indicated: 21.2; mm
